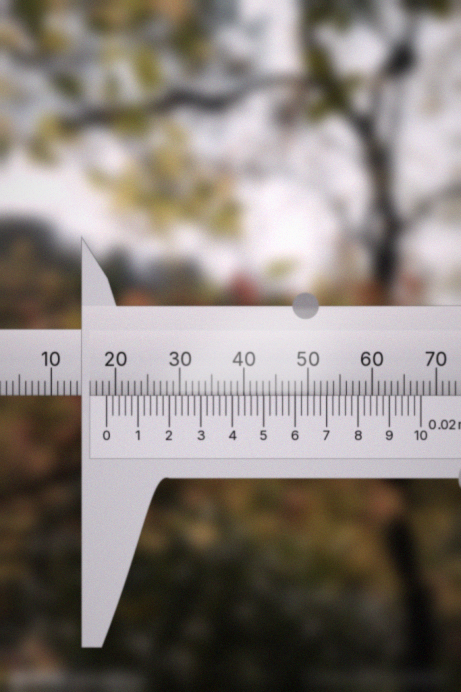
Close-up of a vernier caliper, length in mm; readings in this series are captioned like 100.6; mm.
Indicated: 18.6; mm
